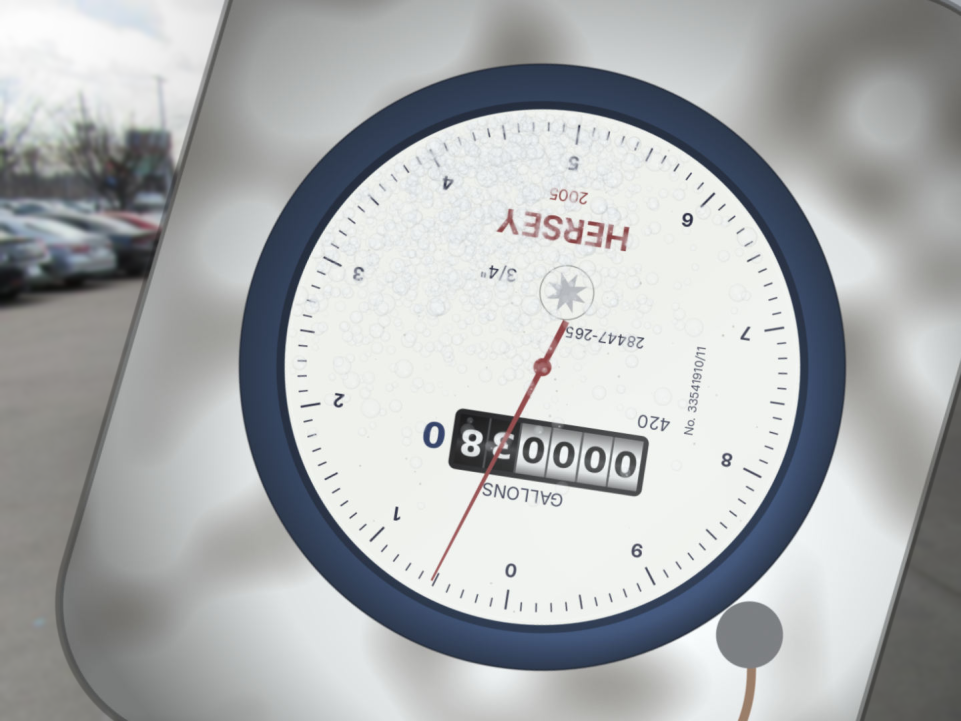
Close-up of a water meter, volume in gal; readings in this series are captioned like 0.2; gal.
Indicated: 380.5; gal
